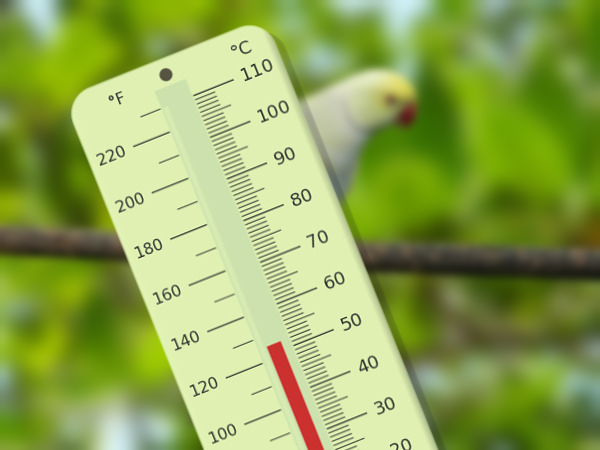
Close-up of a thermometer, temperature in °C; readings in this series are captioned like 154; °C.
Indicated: 52; °C
